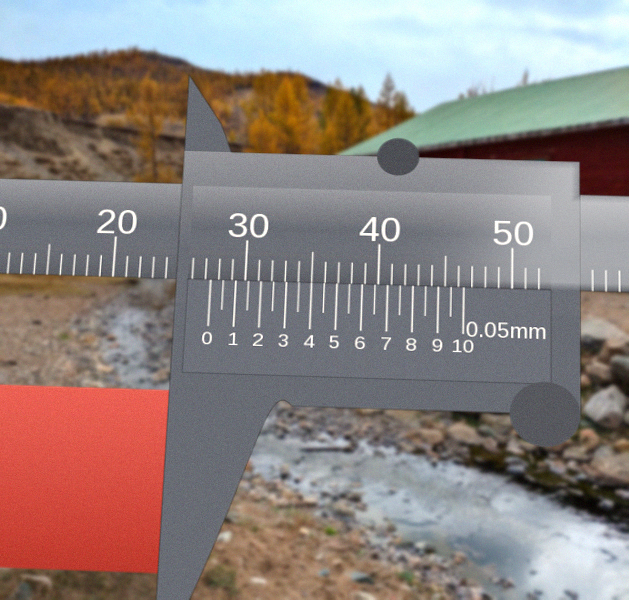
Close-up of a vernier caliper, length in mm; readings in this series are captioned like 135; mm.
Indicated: 27.4; mm
